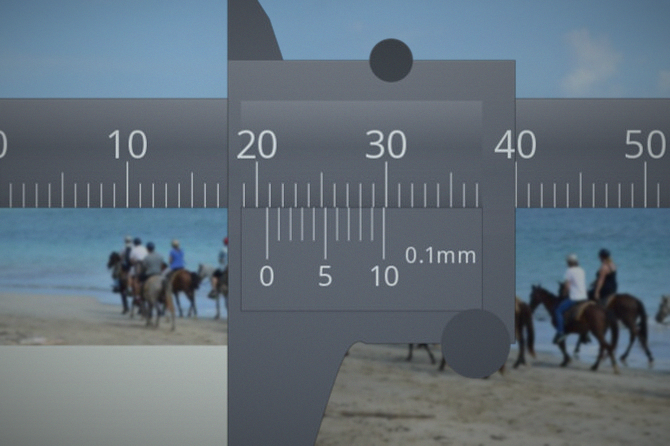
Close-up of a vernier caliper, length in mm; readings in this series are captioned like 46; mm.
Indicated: 20.8; mm
